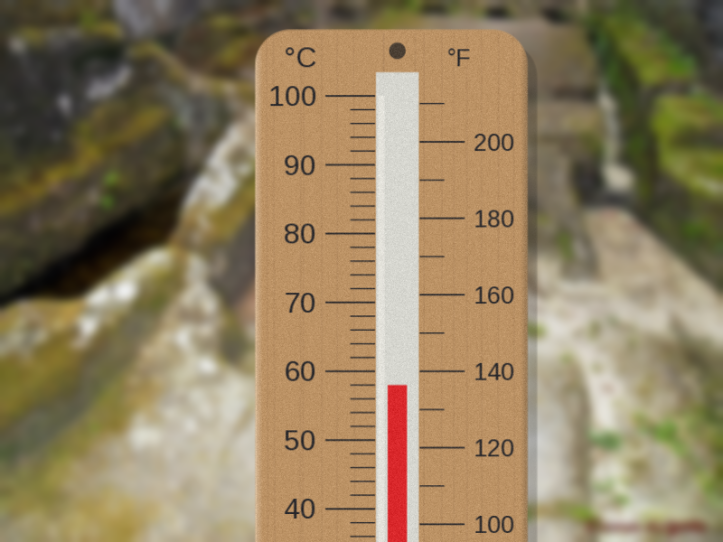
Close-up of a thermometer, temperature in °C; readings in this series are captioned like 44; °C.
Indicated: 58; °C
